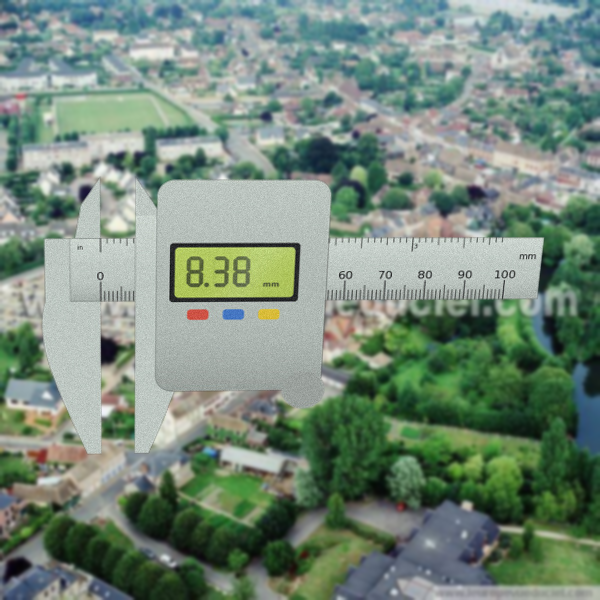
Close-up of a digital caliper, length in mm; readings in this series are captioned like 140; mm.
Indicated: 8.38; mm
